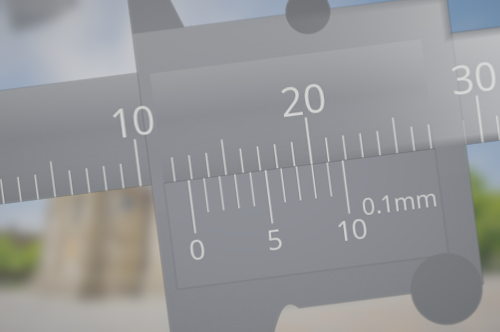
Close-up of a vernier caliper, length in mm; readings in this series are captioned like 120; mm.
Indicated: 12.8; mm
